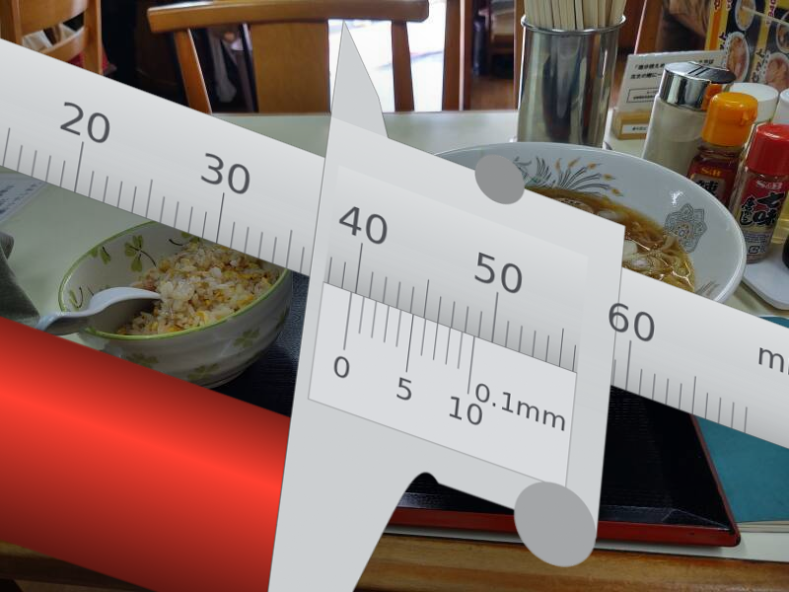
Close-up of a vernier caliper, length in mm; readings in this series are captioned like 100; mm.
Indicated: 39.7; mm
